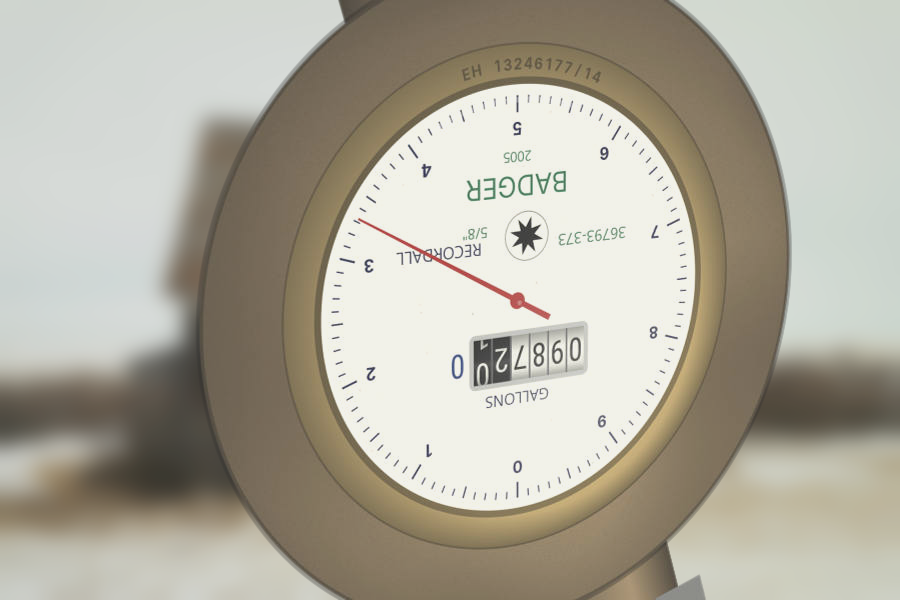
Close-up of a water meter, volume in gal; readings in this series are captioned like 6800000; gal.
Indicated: 987203.3; gal
